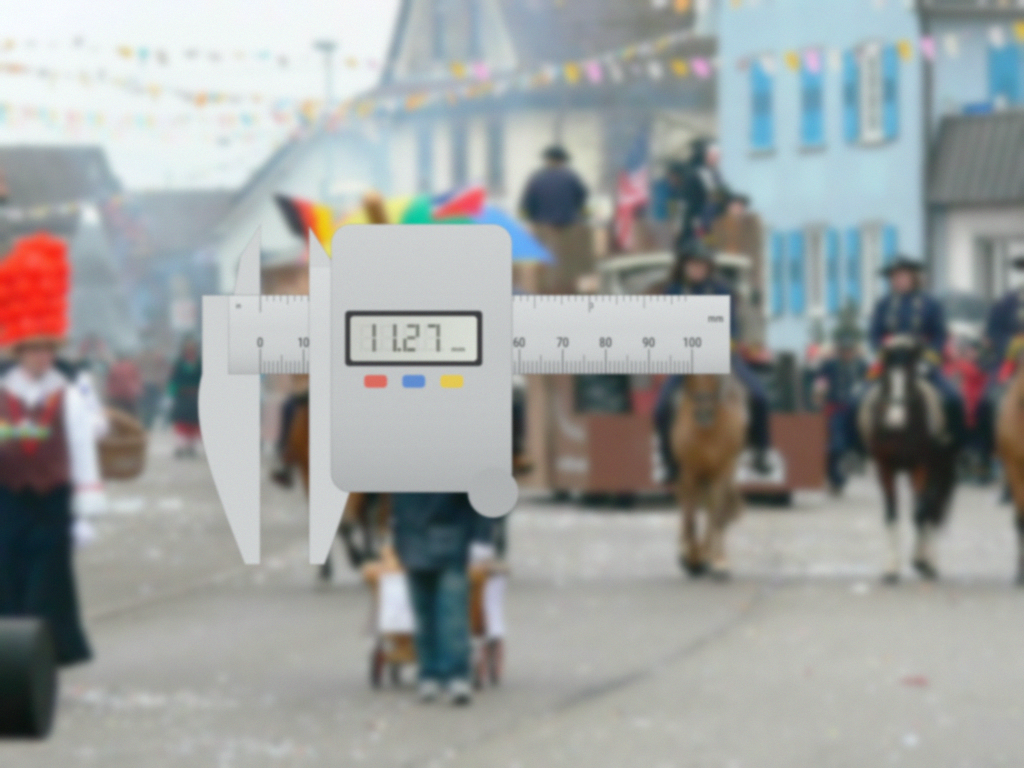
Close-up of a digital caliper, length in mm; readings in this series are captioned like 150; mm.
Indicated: 11.27; mm
